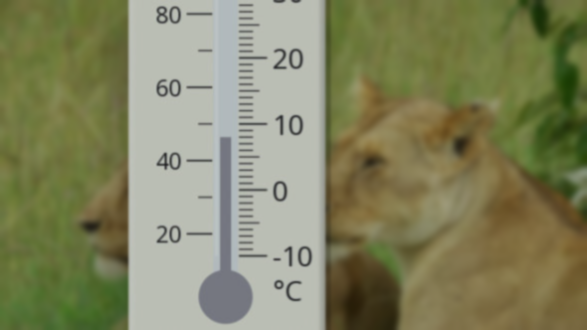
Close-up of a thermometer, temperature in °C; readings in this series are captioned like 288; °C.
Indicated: 8; °C
